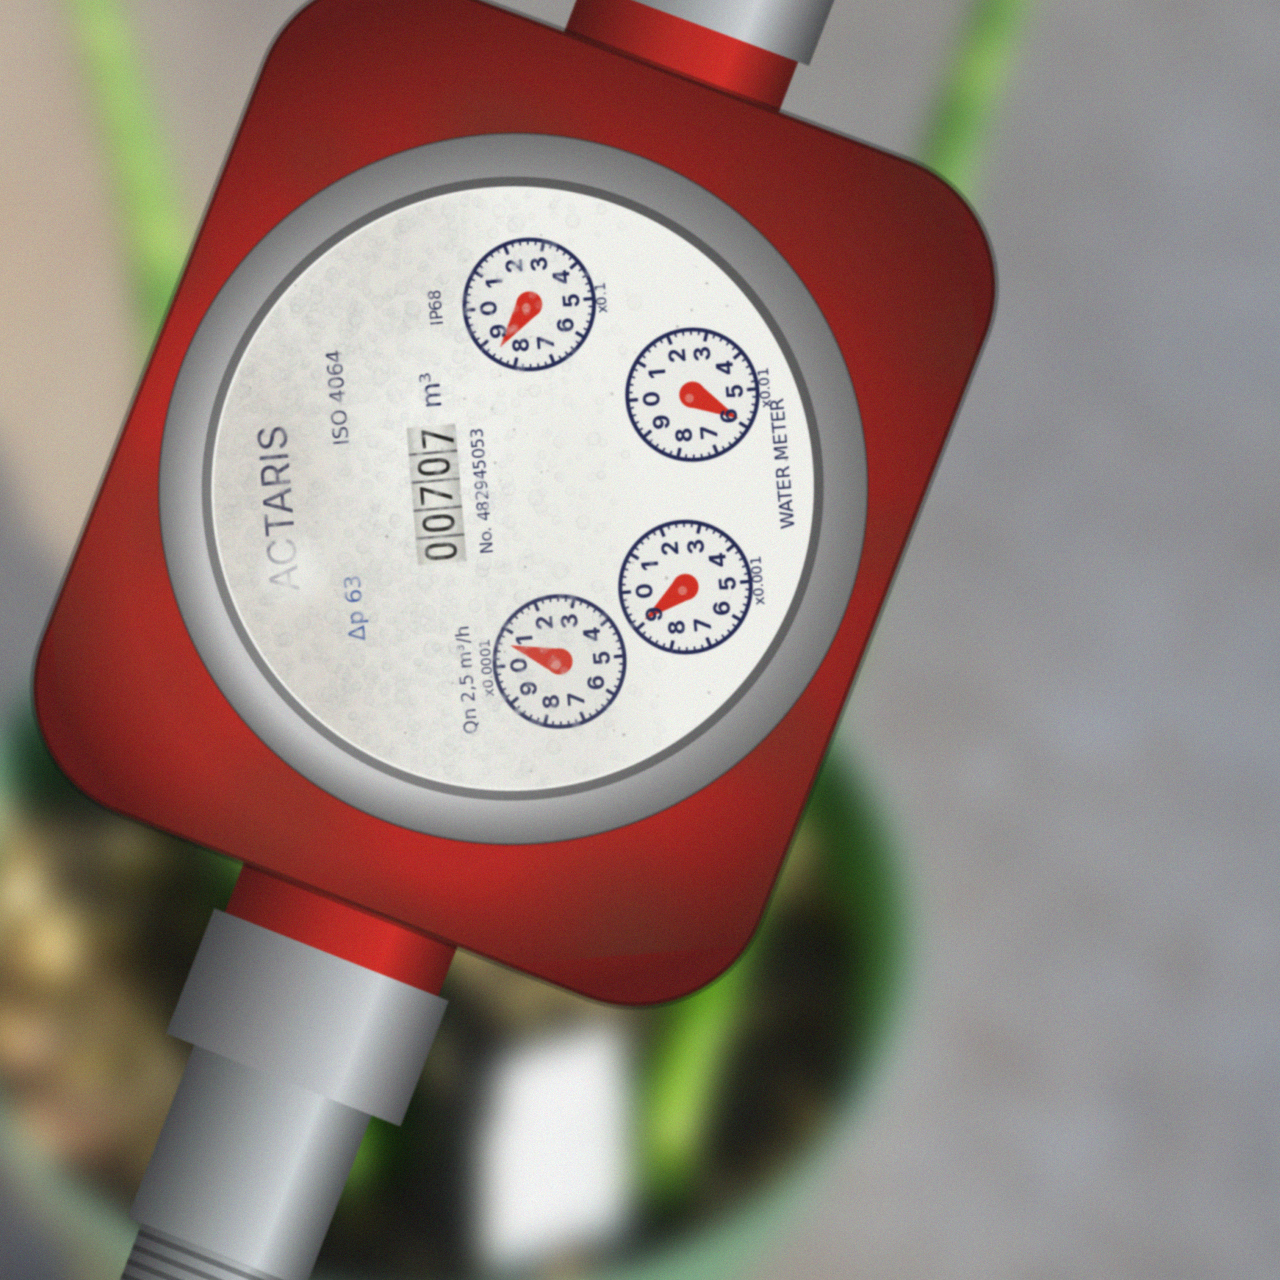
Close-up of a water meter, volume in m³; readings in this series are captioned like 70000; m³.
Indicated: 706.8590; m³
